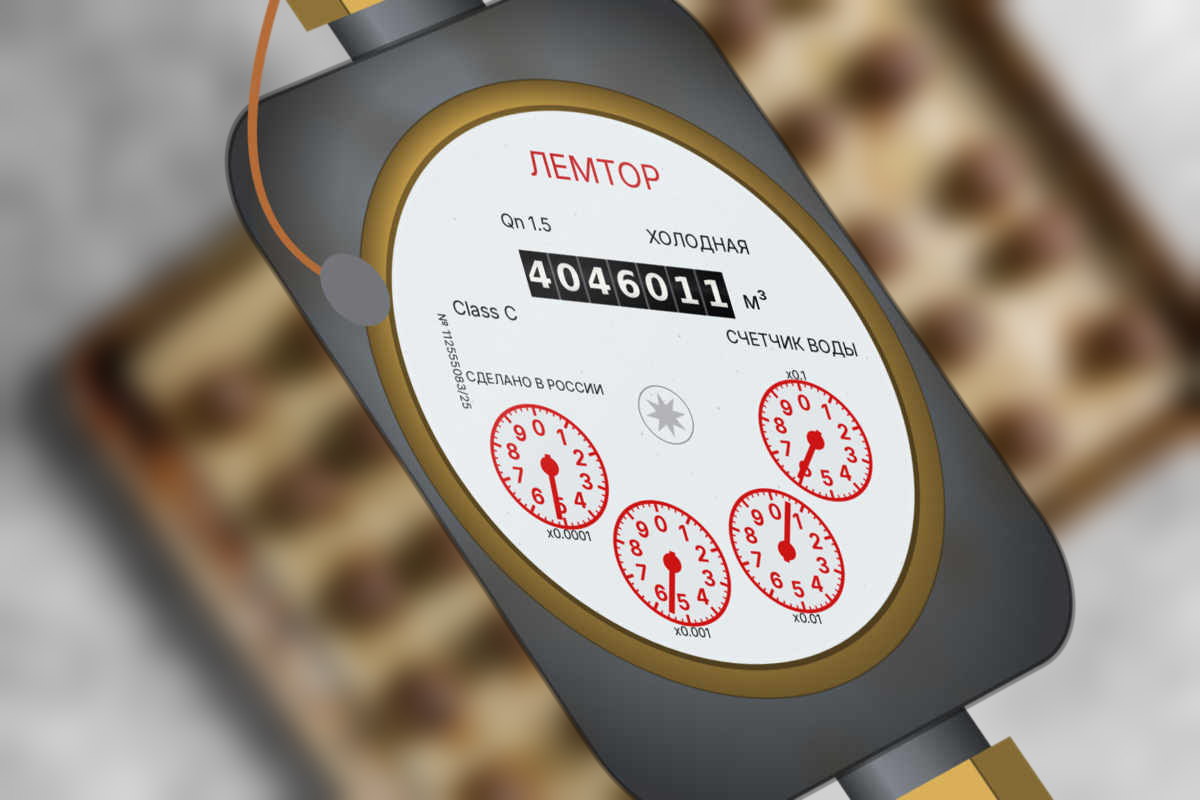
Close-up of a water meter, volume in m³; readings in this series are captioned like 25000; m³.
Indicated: 4046011.6055; m³
